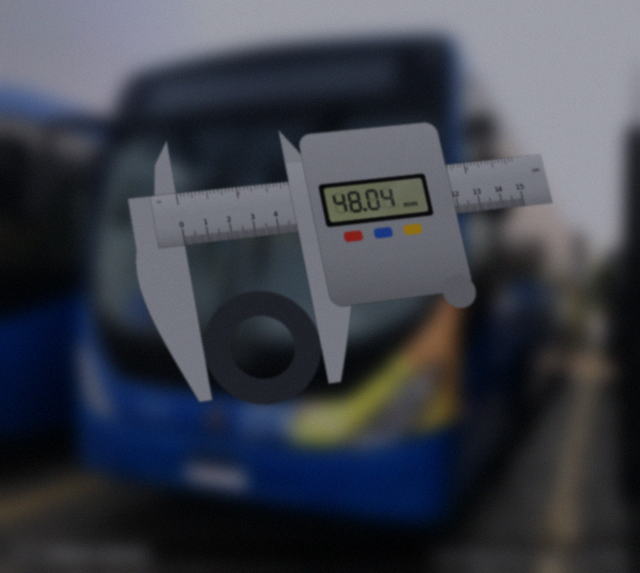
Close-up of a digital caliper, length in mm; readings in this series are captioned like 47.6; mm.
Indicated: 48.04; mm
